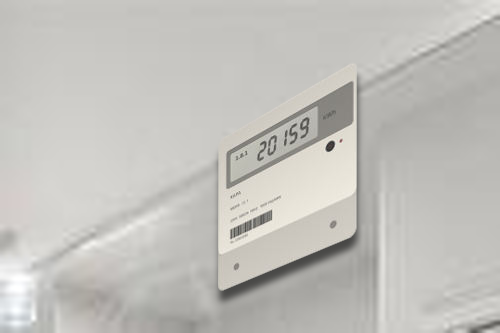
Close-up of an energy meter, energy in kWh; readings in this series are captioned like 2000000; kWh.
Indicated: 20159; kWh
